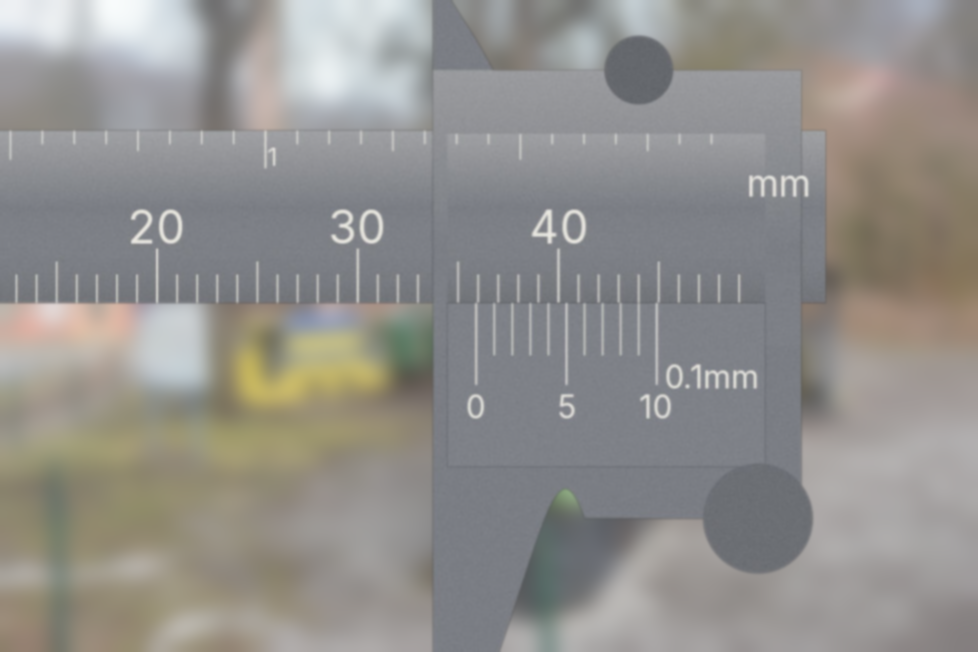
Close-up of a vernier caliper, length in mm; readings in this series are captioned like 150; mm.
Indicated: 35.9; mm
